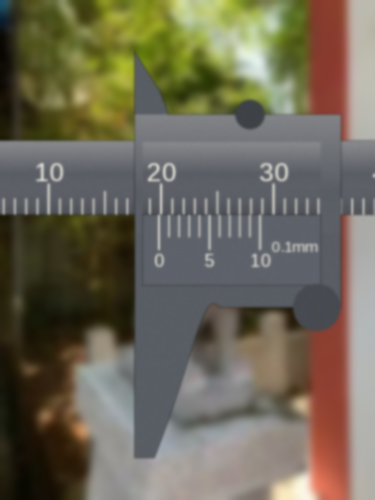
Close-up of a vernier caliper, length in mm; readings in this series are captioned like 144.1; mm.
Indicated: 19.8; mm
